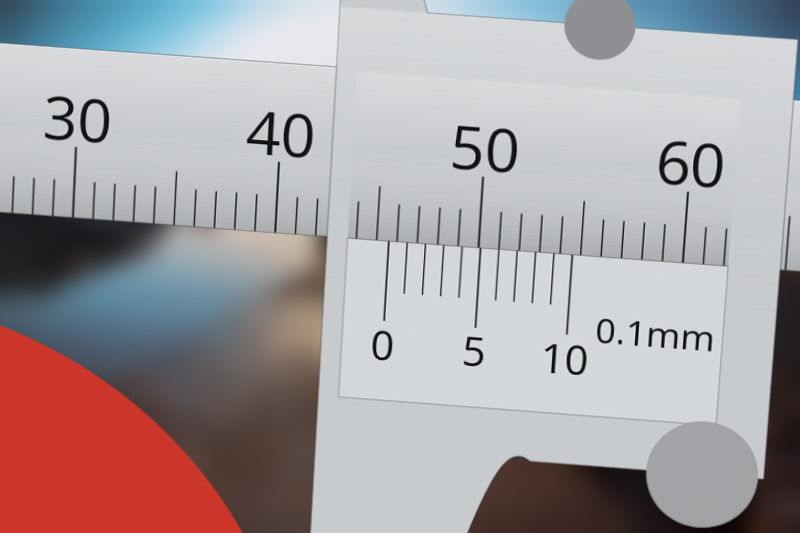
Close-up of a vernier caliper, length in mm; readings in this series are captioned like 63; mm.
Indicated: 45.6; mm
